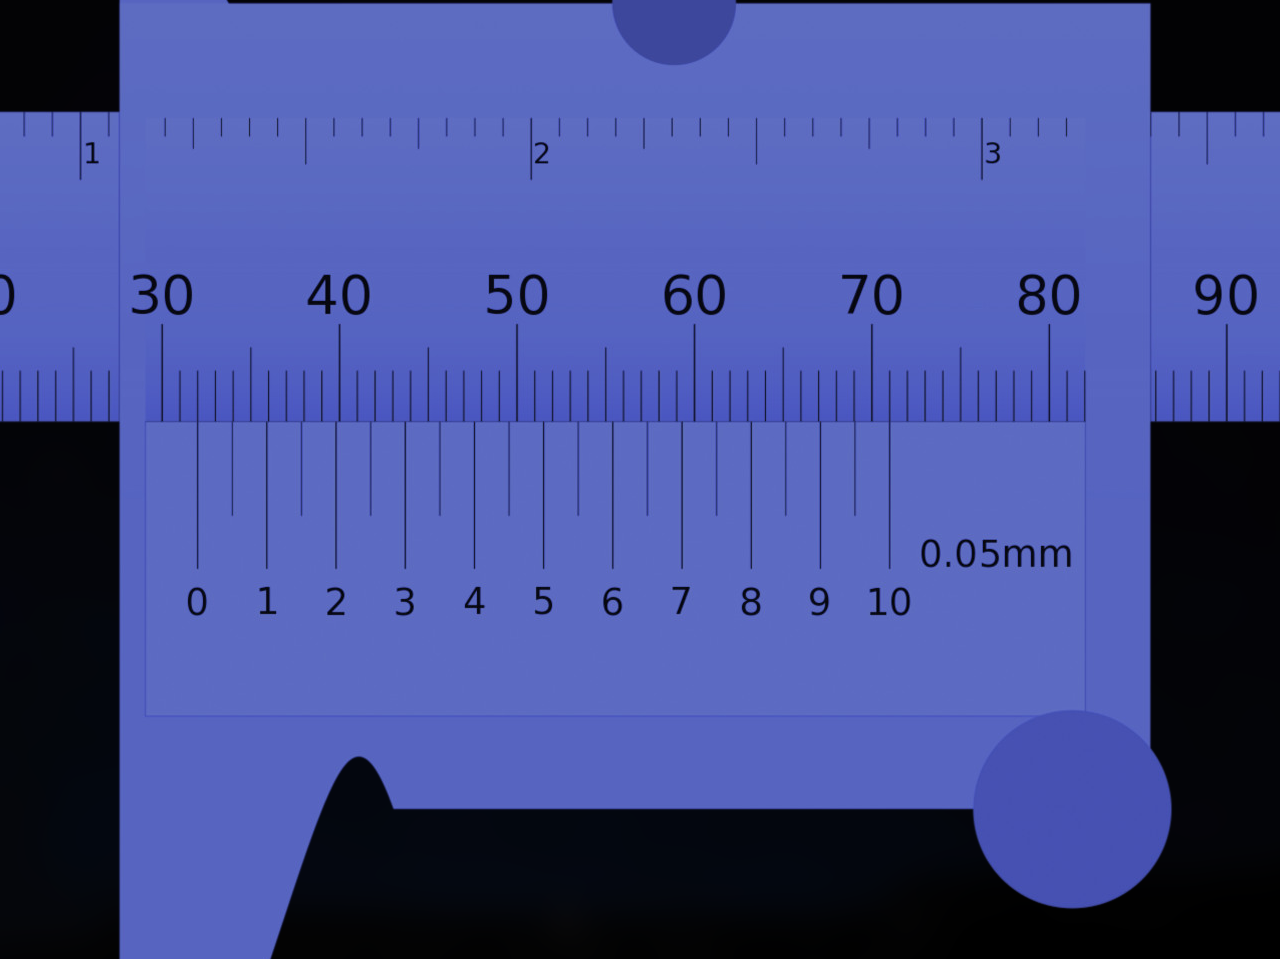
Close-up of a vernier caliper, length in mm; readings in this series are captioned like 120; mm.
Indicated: 32.0; mm
